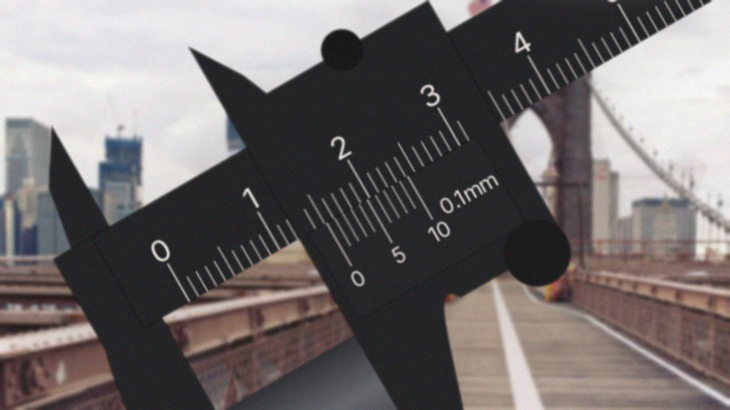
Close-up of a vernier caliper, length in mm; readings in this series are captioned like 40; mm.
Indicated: 15.2; mm
